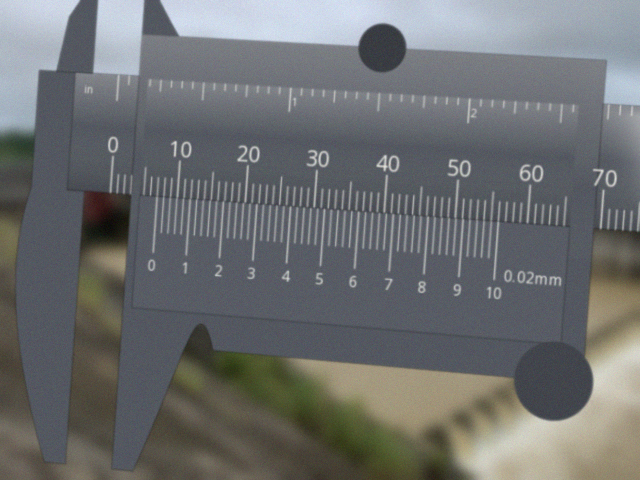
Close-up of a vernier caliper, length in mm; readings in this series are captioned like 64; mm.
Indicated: 7.0; mm
